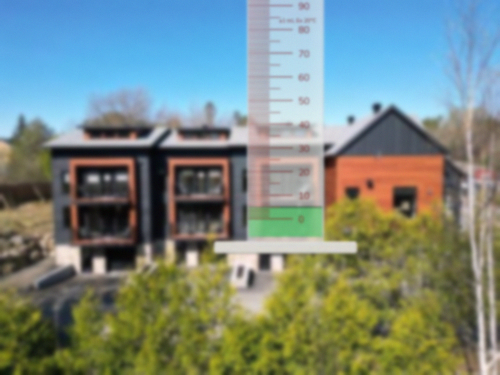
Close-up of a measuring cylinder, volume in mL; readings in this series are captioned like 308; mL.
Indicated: 5; mL
